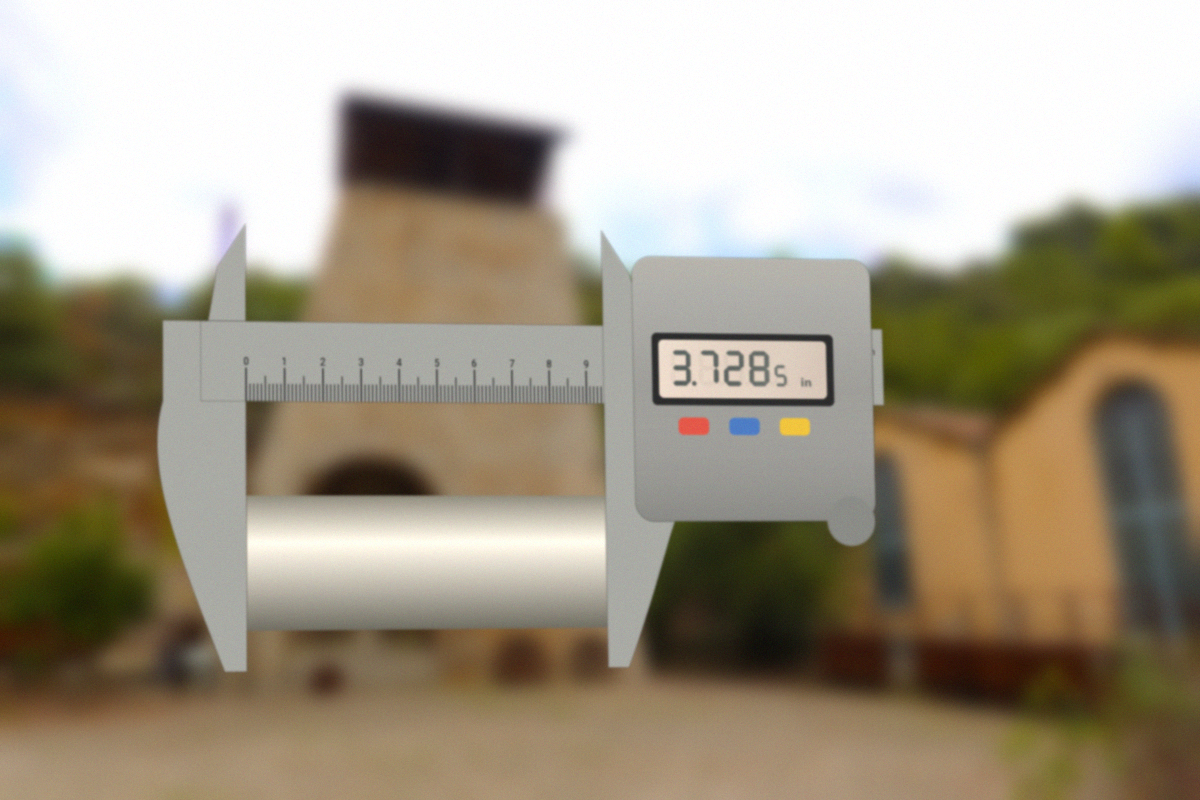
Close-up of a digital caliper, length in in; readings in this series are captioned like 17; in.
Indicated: 3.7285; in
